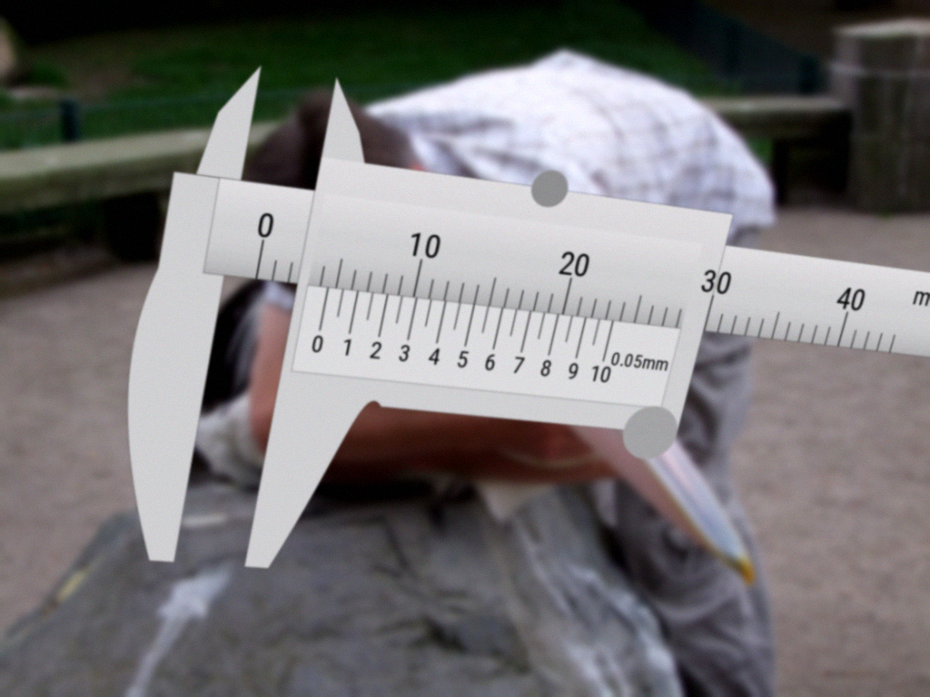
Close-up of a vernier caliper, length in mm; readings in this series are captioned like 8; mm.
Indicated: 4.5; mm
